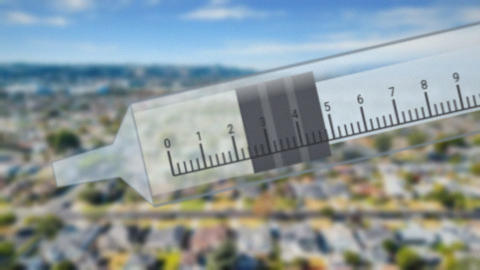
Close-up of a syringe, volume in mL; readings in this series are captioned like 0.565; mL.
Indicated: 2.4; mL
